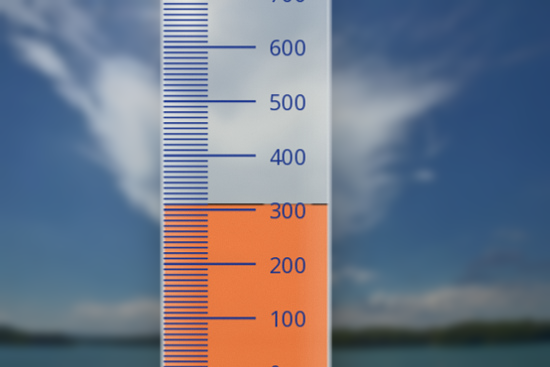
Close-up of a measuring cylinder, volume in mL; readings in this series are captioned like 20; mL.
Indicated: 310; mL
